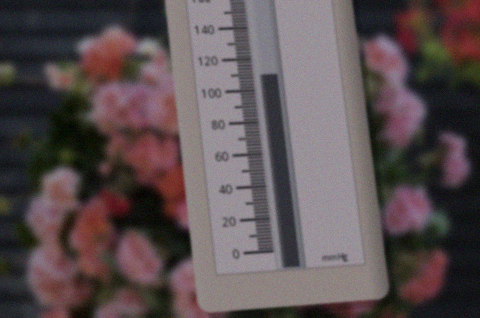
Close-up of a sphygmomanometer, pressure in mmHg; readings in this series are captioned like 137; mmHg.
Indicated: 110; mmHg
